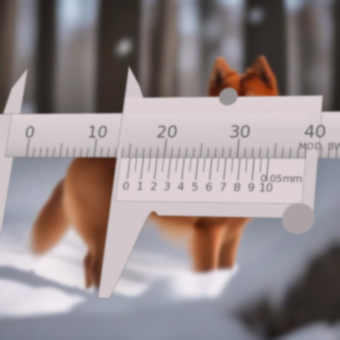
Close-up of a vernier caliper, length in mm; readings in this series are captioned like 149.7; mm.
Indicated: 15.2; mm
